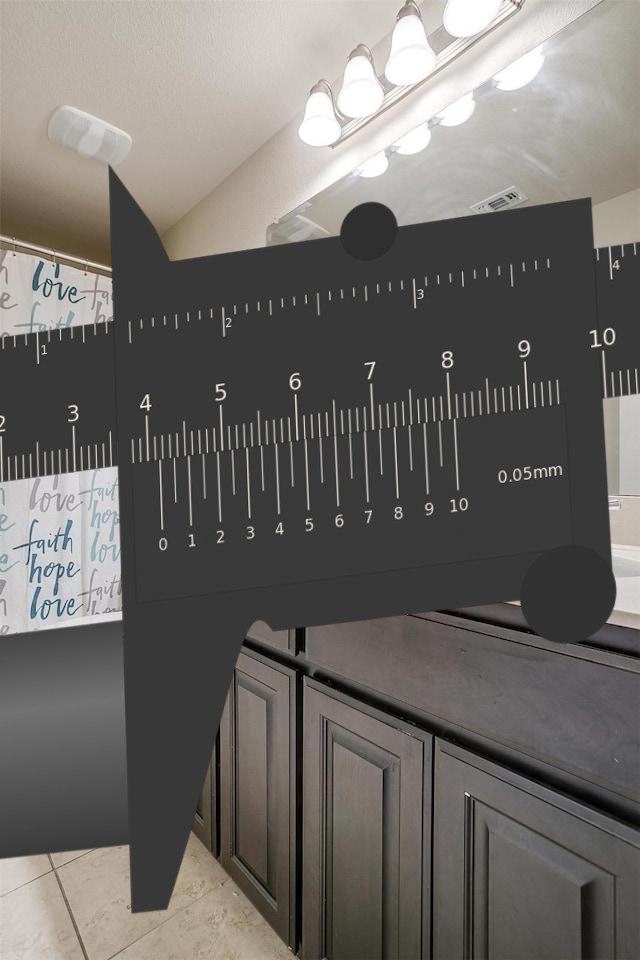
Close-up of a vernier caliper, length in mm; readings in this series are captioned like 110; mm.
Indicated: 41.6; mm
